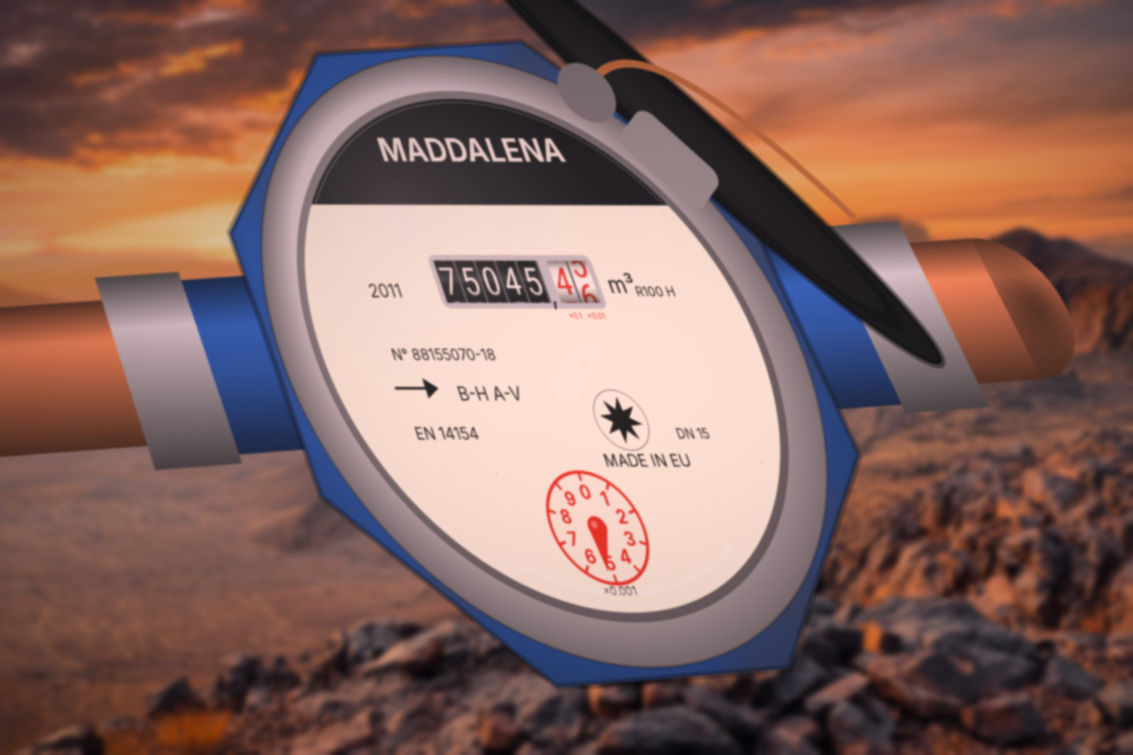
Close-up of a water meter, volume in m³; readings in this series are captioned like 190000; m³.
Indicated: 75045.455; m³
